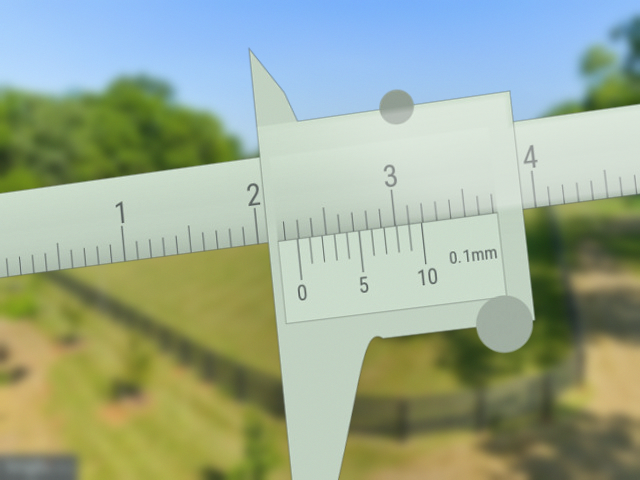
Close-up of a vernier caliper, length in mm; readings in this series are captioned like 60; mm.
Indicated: 22.9; mm
